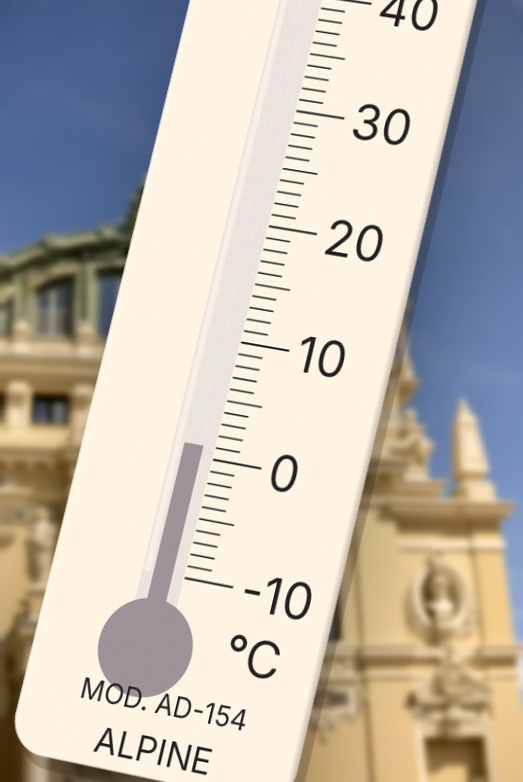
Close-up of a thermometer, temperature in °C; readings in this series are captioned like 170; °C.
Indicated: 1; °C
